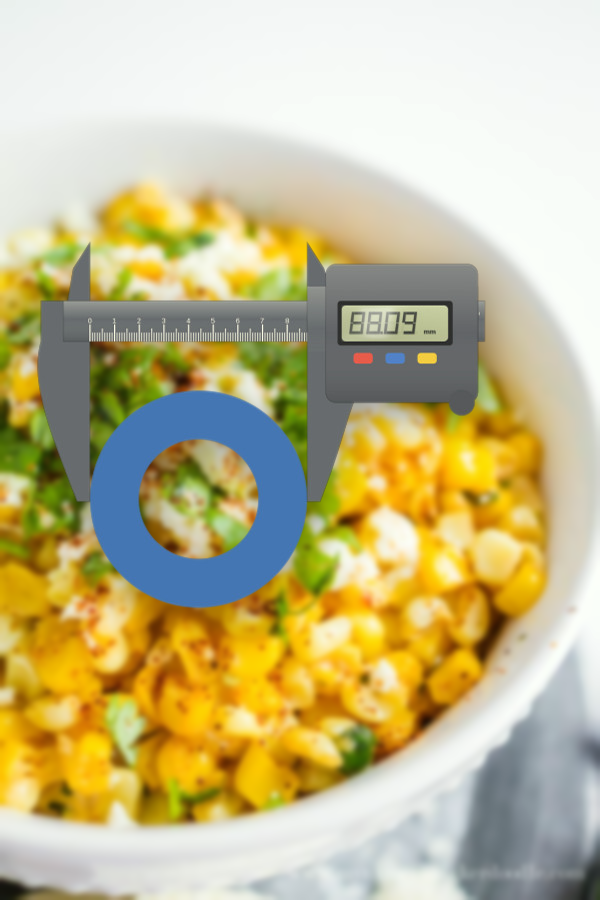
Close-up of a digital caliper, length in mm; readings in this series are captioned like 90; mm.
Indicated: 88.09; mm
